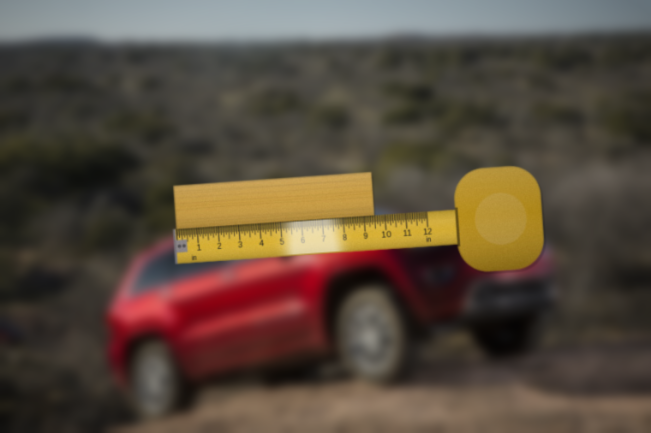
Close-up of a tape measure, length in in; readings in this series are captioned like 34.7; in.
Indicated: 9.5; in
